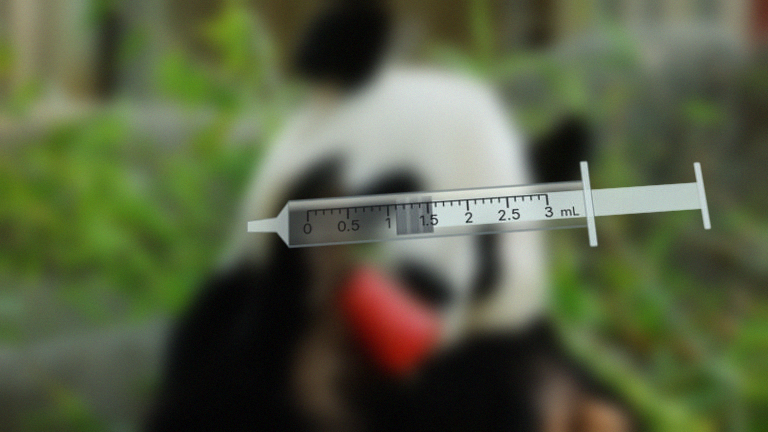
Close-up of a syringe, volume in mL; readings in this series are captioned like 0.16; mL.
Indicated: 1.1; mL
